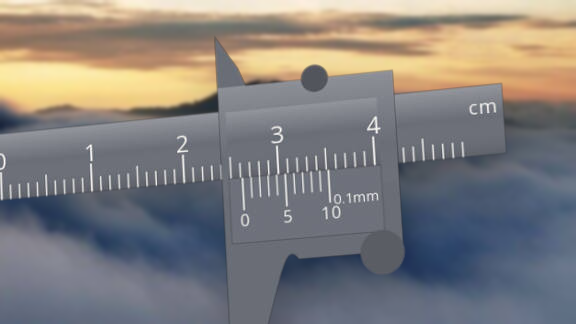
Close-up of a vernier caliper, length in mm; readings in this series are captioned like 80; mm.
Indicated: 26.2; mm
